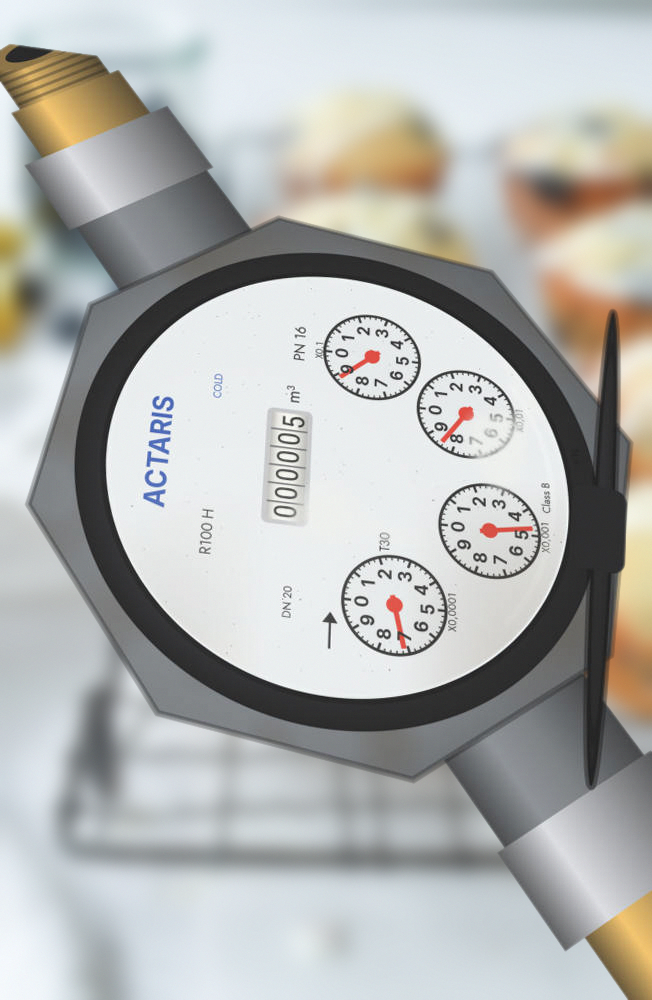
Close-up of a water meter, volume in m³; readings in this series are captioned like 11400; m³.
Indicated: 4.8847; m³
